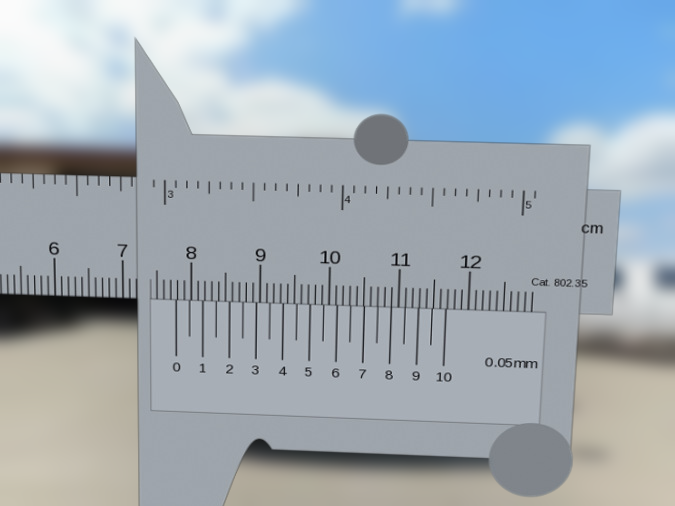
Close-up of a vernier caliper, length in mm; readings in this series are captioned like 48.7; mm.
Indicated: 77.8; mm
